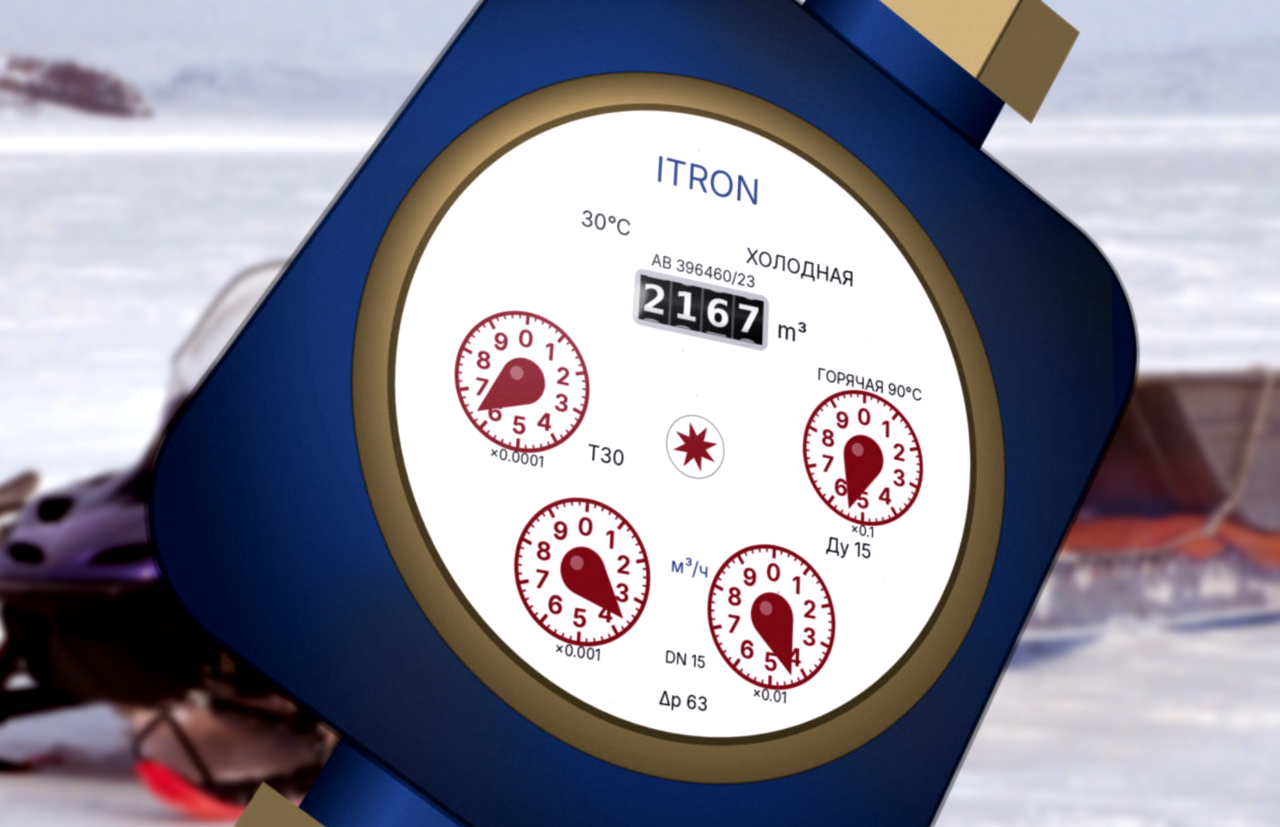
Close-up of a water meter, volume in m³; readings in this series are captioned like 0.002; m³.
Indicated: 2167.5436; m³
